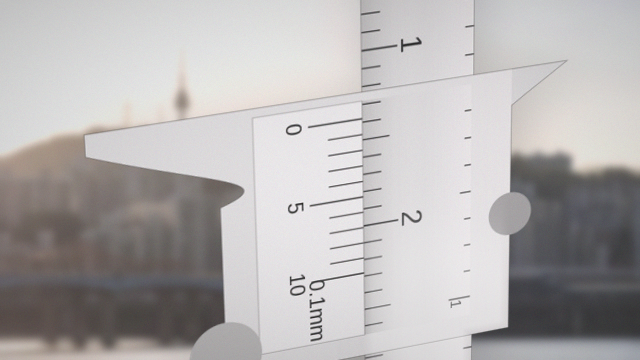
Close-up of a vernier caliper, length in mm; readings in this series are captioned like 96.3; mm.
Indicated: 13.8; mm
